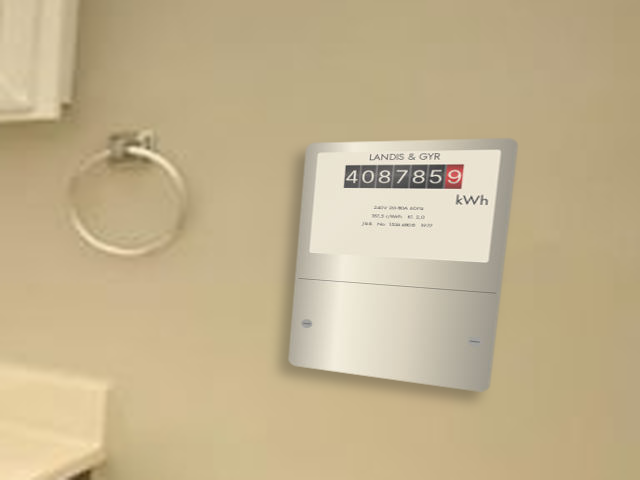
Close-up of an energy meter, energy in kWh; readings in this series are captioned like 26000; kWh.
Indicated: 408785.9; kWh
